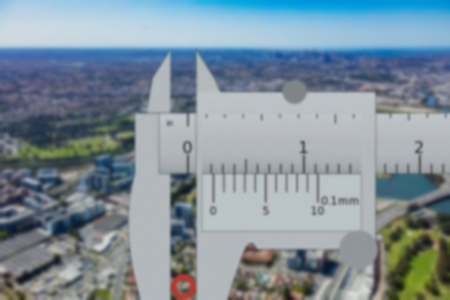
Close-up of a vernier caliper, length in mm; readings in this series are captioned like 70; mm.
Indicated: 2.2; mm
